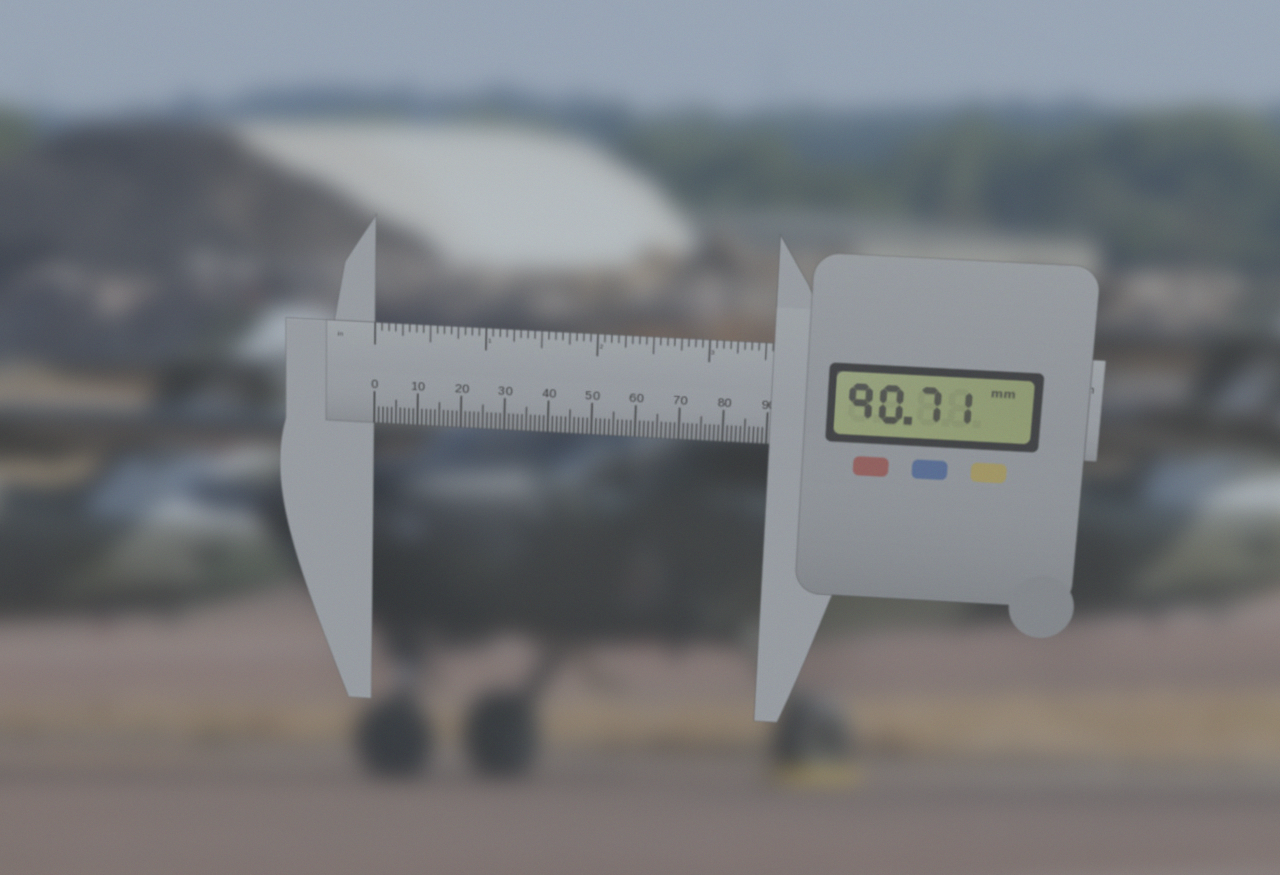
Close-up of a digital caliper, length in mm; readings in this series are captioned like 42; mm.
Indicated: 90.71; mm
